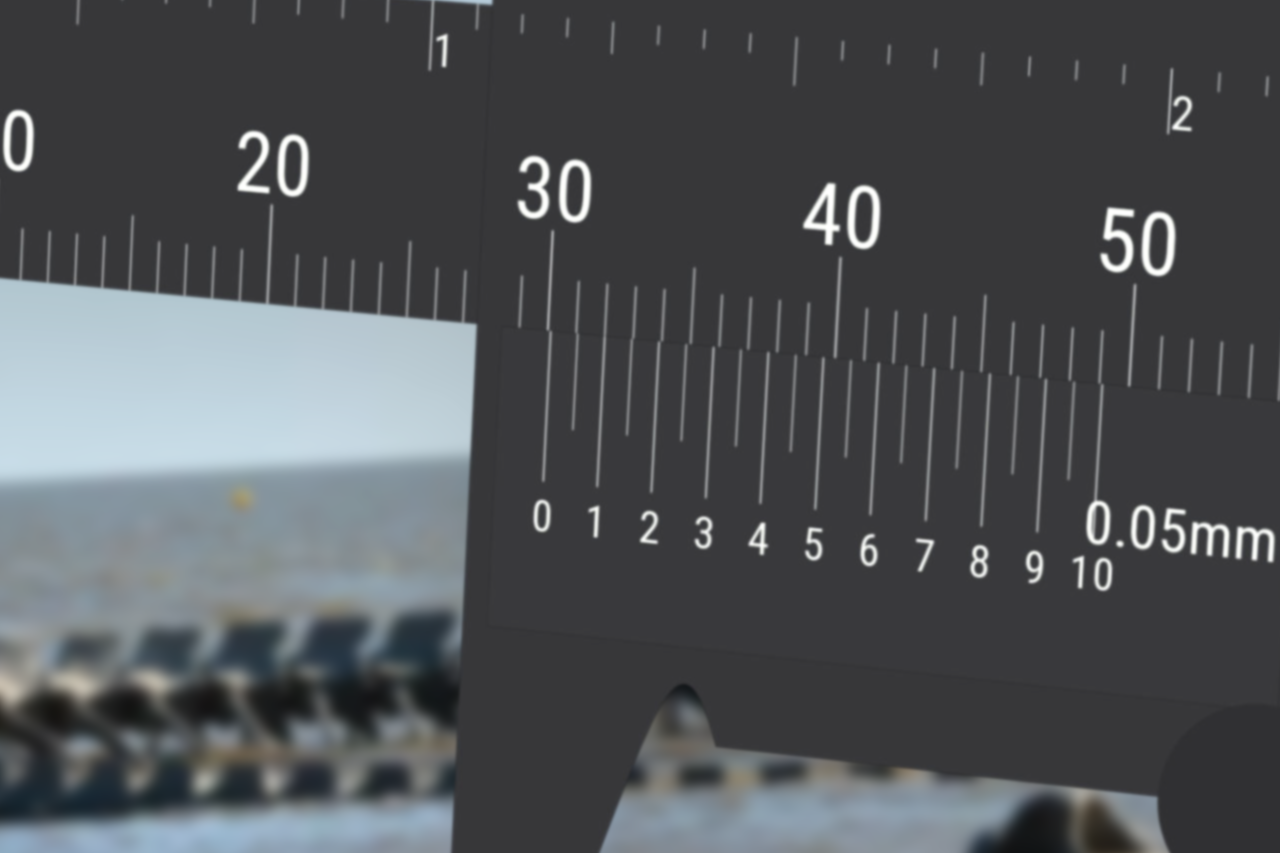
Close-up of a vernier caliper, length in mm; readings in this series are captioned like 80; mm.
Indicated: 30.1; mm
